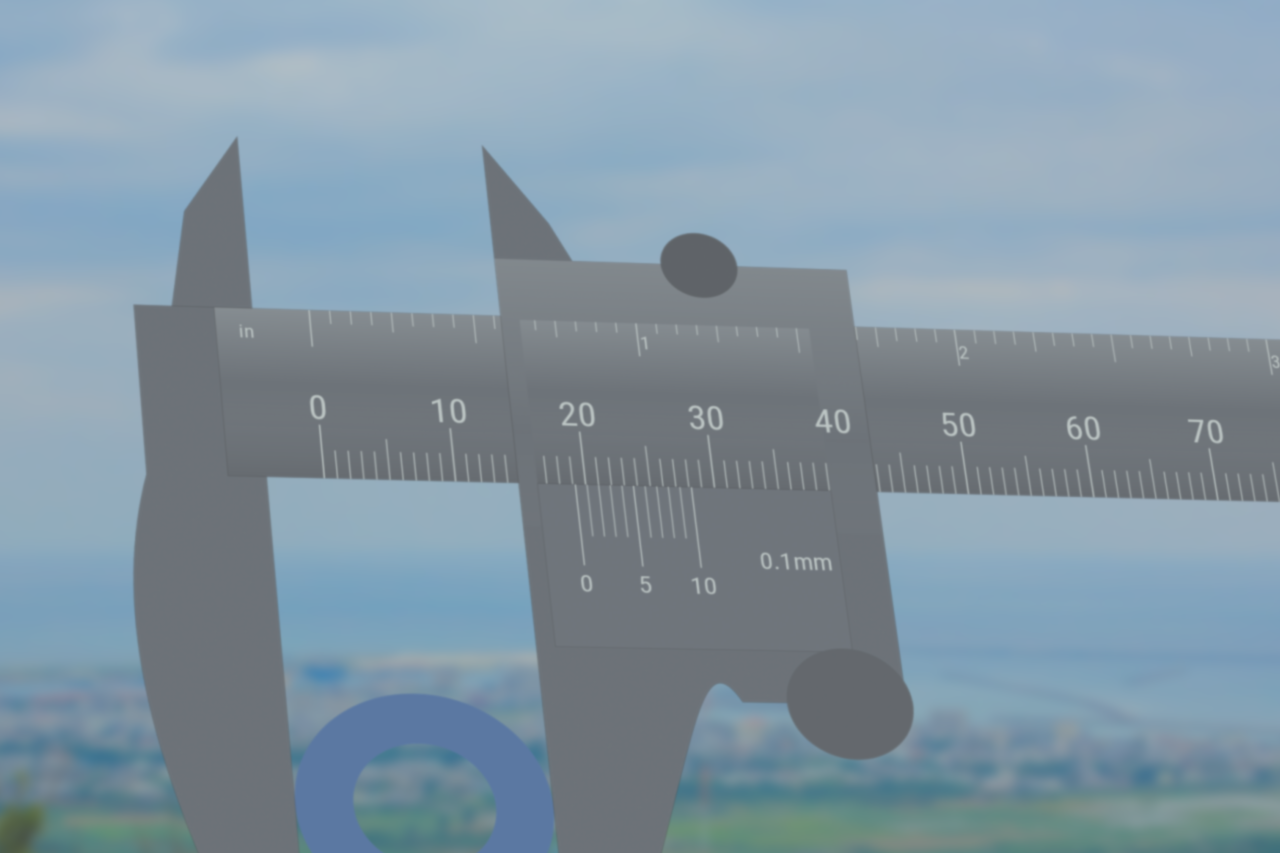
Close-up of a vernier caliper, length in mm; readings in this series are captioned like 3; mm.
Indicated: 19.2; mm
